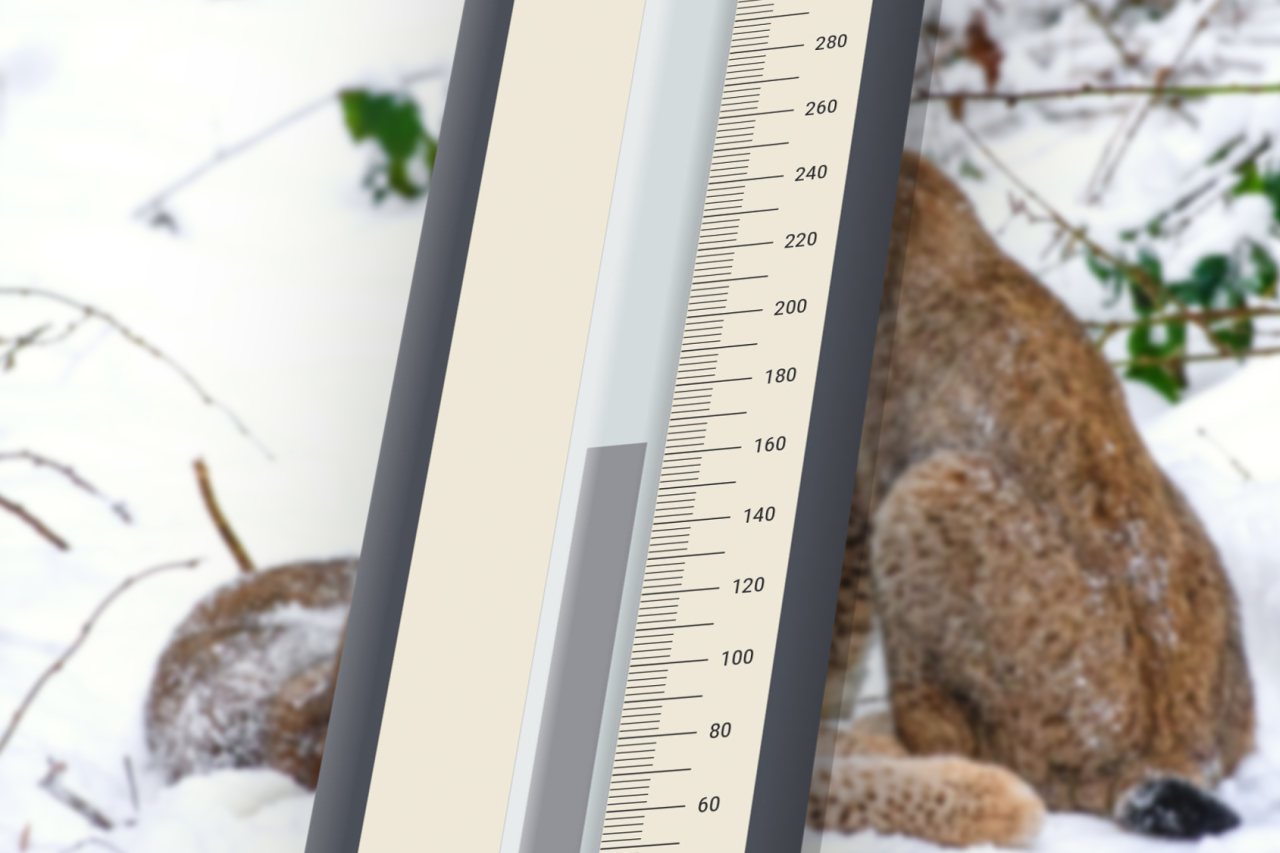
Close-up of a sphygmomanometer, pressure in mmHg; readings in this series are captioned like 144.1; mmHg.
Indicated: 164; mmHg
